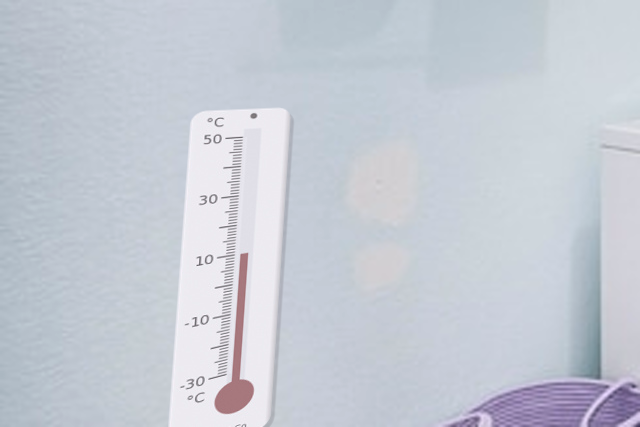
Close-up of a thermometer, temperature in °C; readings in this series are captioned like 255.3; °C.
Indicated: 10; °C
